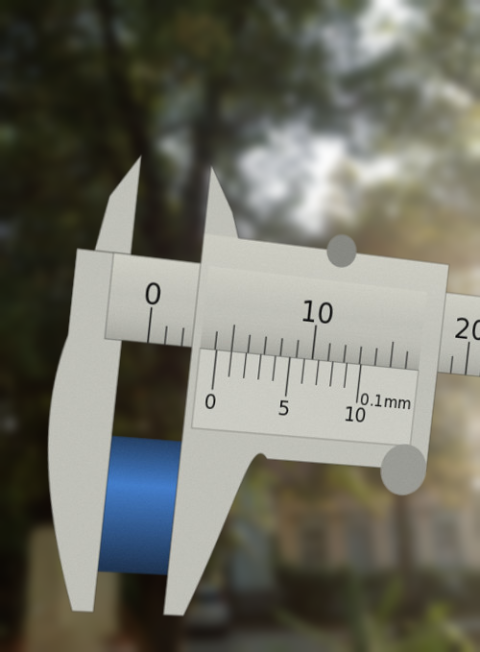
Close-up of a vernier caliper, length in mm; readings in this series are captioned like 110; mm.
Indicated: 4.1; mm
